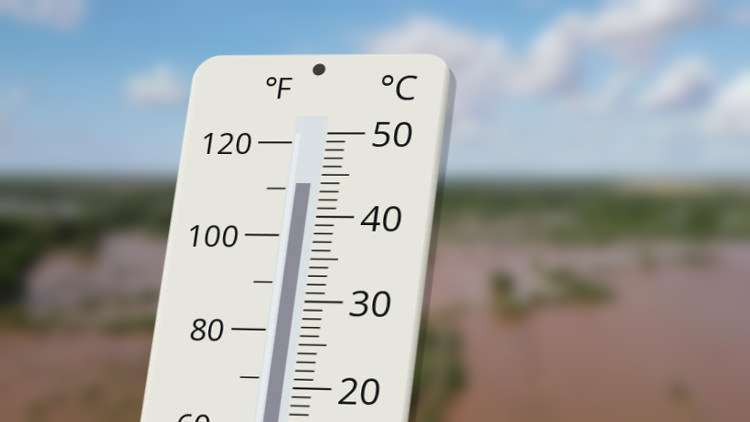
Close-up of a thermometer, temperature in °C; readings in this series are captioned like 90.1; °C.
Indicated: 44; °C
